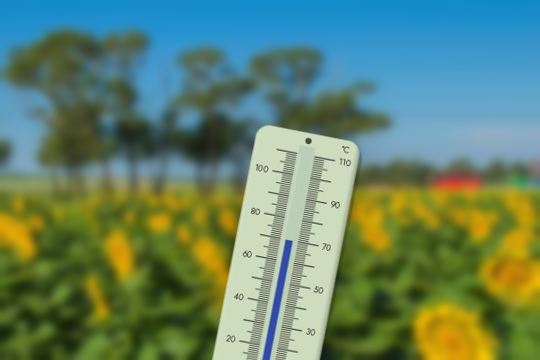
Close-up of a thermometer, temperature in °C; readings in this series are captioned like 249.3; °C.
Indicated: 70; °C
